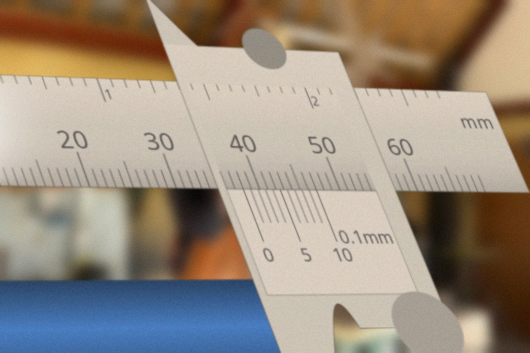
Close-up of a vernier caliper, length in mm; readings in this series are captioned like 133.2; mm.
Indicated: 38.0; mm
